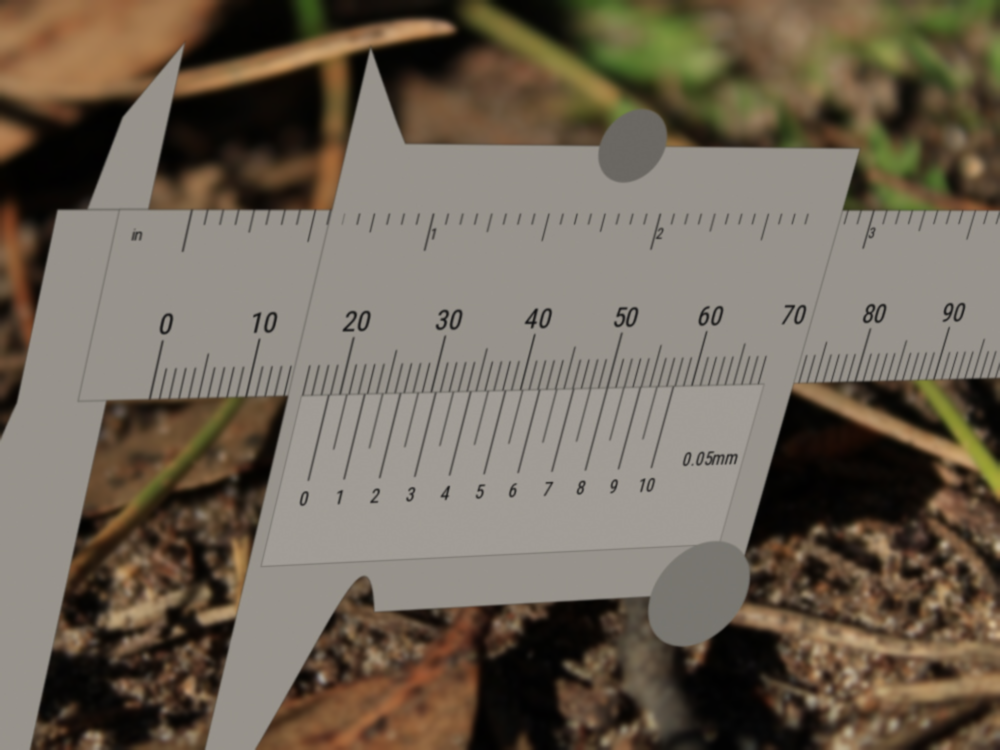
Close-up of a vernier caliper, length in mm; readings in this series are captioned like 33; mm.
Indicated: 18.8; mm
